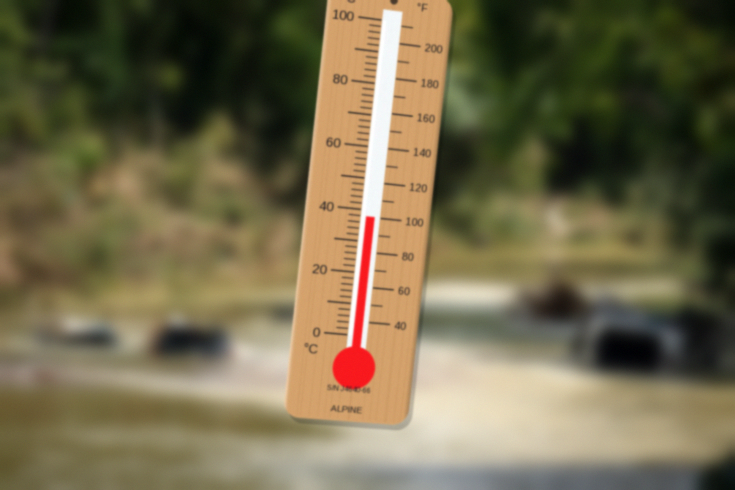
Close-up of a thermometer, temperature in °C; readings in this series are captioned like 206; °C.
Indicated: 38; °C
